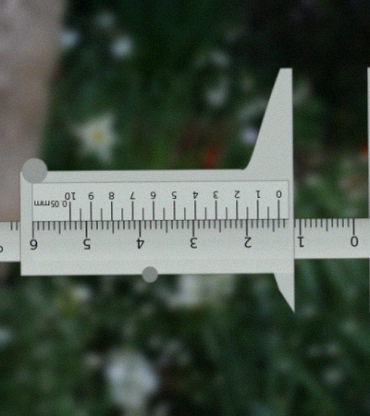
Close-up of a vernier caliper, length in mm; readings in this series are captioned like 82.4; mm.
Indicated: 14.0; mm
